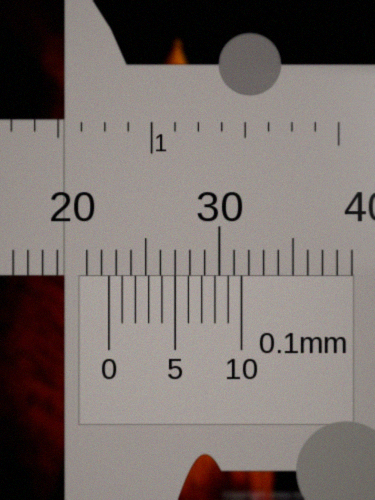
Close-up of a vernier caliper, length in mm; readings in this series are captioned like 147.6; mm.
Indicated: 22.5; mm
